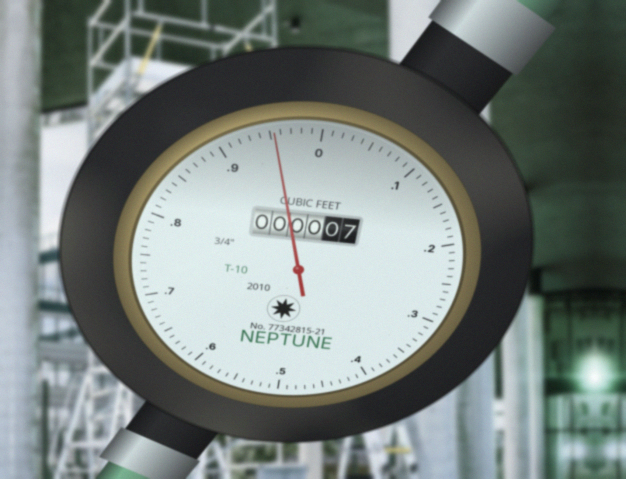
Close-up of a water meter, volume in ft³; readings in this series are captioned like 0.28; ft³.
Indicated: 6.95; ft³
